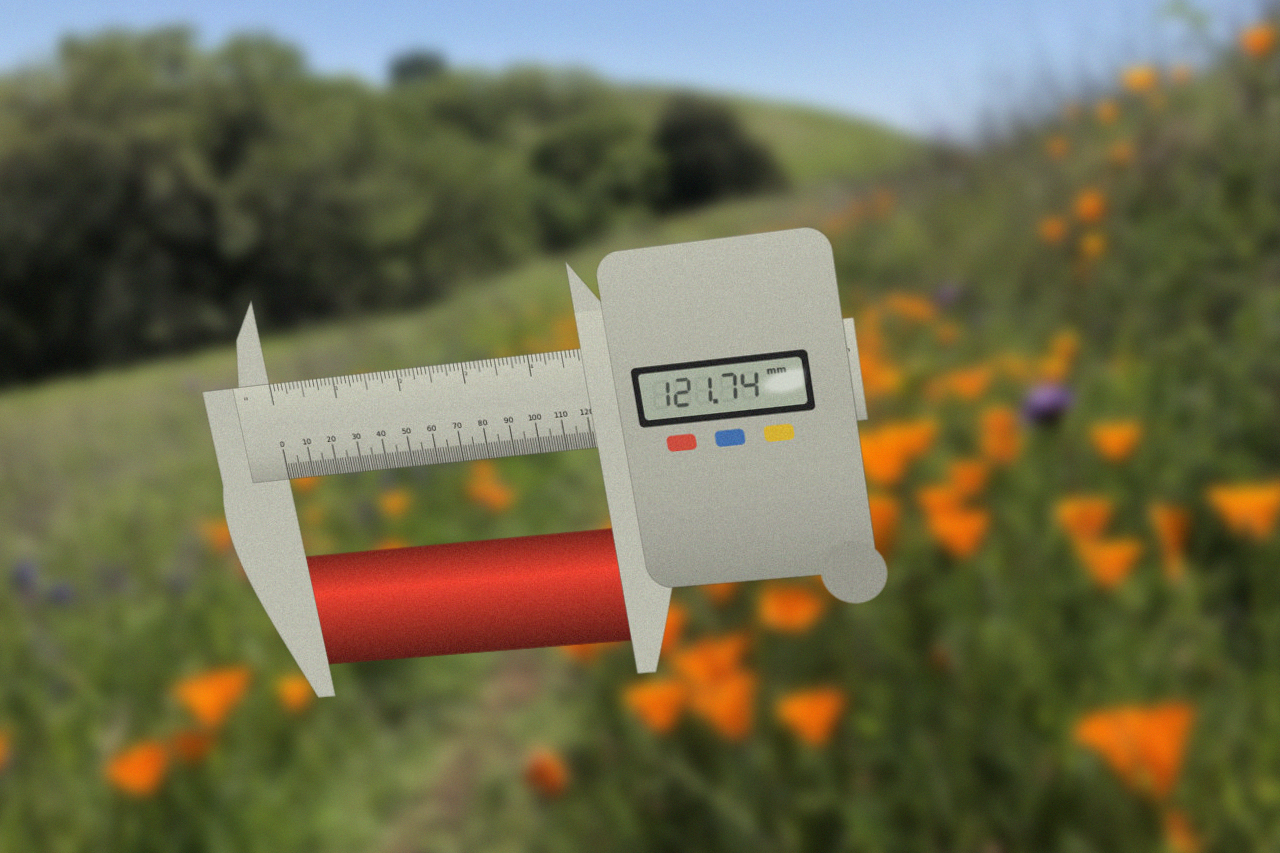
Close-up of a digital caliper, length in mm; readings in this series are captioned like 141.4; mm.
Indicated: 121.74; mm
